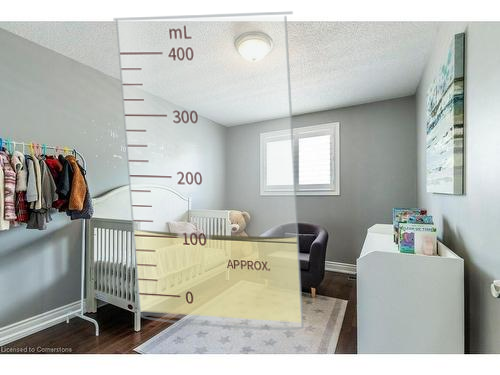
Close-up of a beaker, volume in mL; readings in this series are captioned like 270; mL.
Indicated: 100; mL
